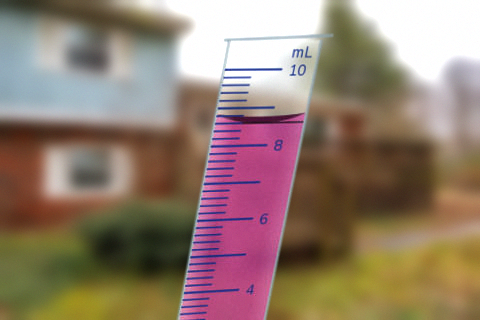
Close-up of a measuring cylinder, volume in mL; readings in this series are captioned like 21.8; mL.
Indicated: 8.6; mL
